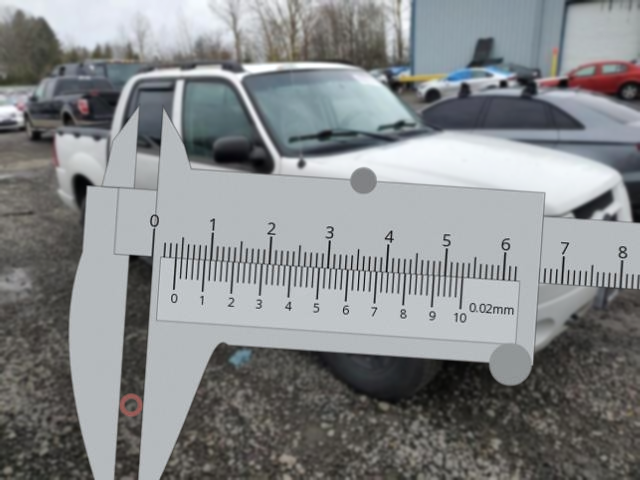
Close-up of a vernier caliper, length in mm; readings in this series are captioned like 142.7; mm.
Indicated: 4.0; mm
